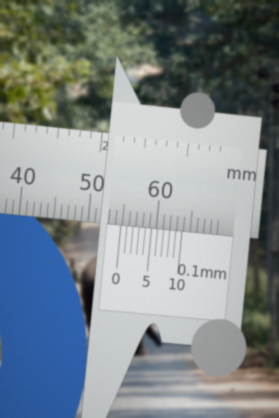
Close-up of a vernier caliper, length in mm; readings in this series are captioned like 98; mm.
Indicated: 54.8; mm
